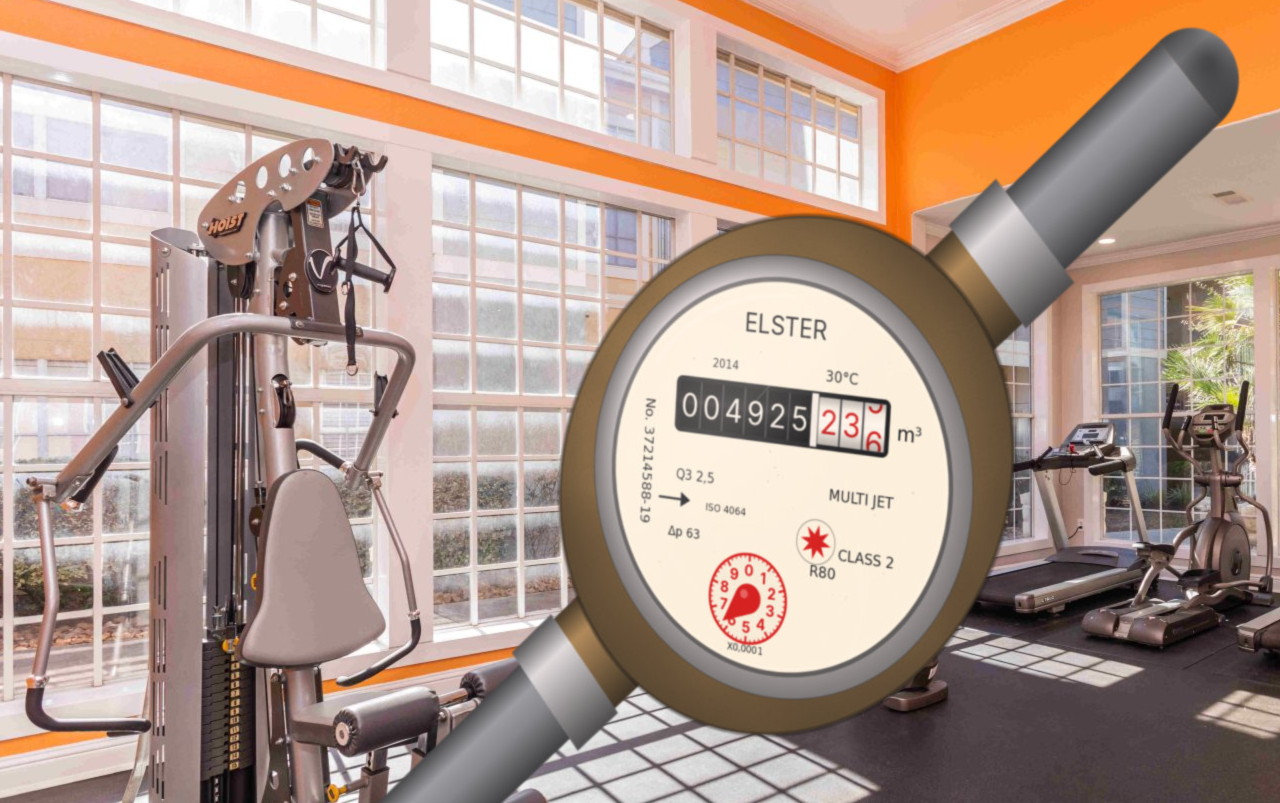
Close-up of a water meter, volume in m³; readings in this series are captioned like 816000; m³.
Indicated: 4925.2356; m³
